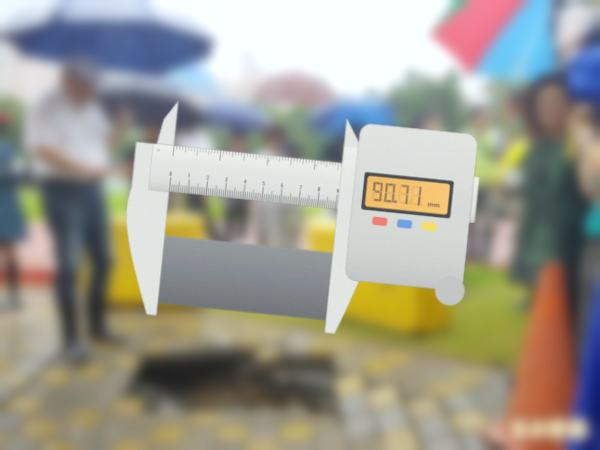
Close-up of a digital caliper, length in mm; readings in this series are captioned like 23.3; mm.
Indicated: 90.71; mm
